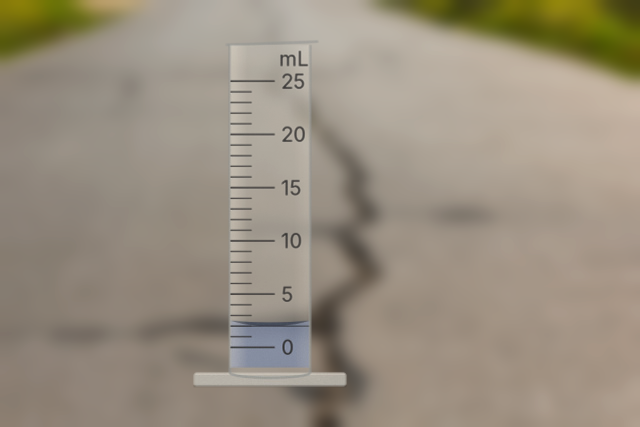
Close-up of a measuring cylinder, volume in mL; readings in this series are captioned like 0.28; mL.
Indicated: 2; mL
